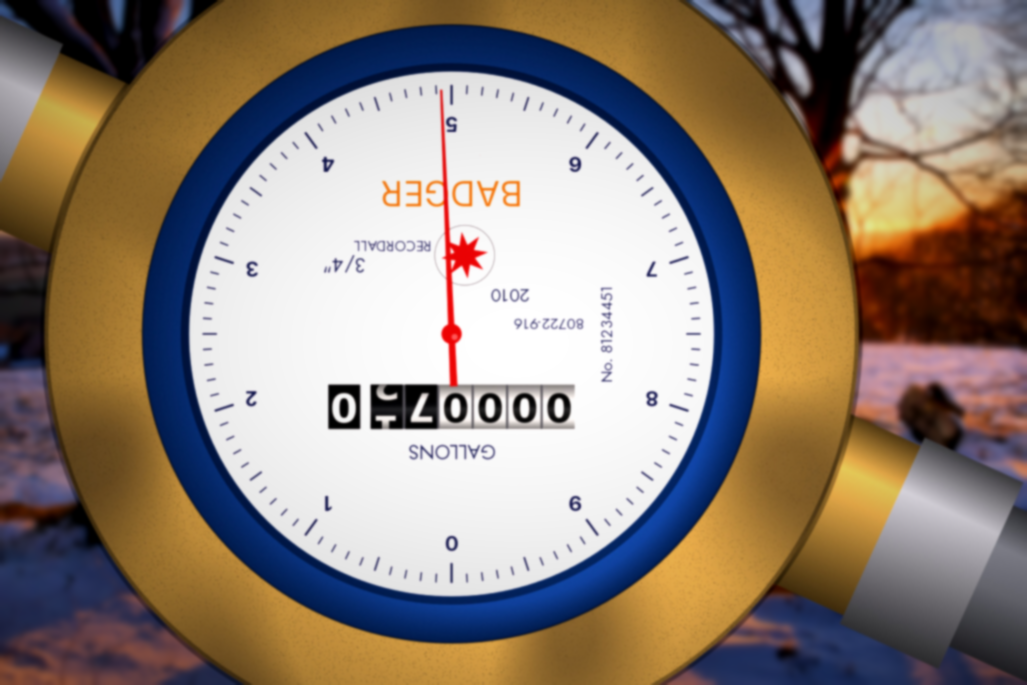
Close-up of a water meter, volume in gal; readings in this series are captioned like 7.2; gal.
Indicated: 714.9; gal
